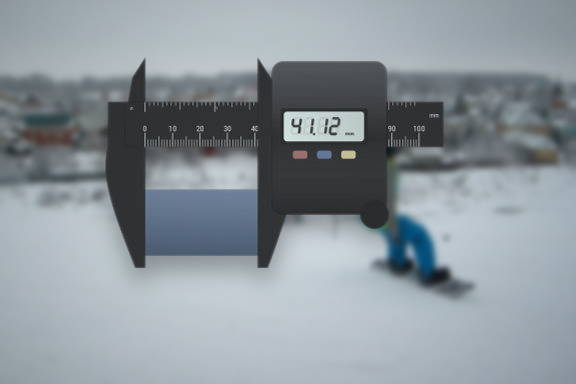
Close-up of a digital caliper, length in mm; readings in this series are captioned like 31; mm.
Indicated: 41.12; mm
